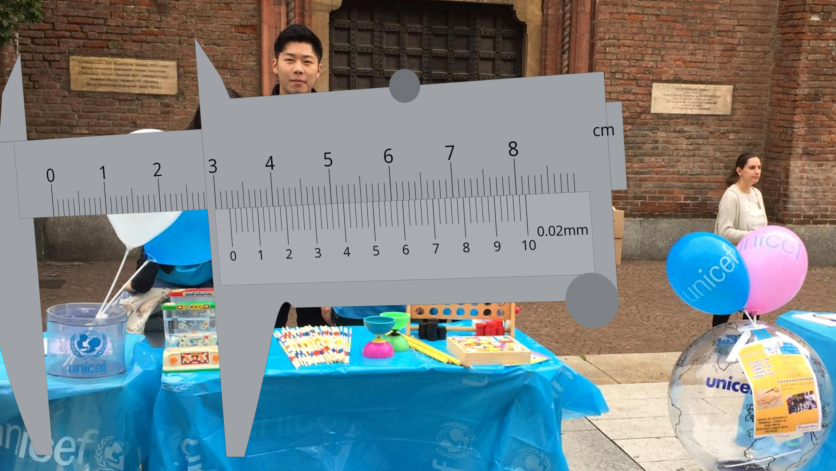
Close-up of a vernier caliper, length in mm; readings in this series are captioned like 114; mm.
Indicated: 32.4; mm
